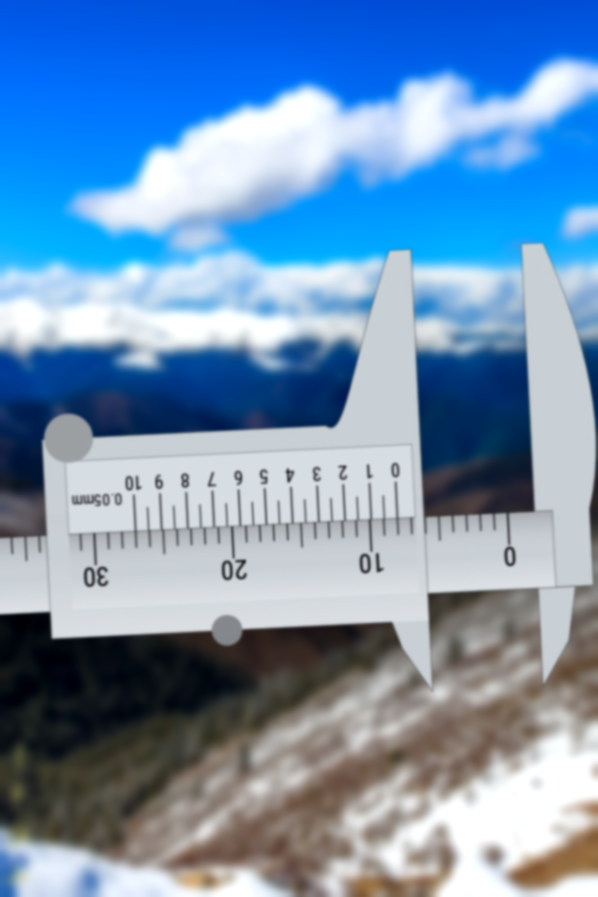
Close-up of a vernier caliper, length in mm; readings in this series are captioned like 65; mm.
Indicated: 8.0; mm
